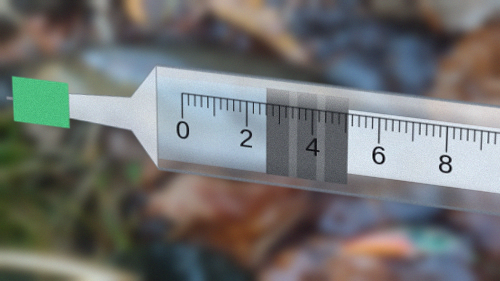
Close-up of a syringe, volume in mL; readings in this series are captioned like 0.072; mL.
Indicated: 2.6; mL
